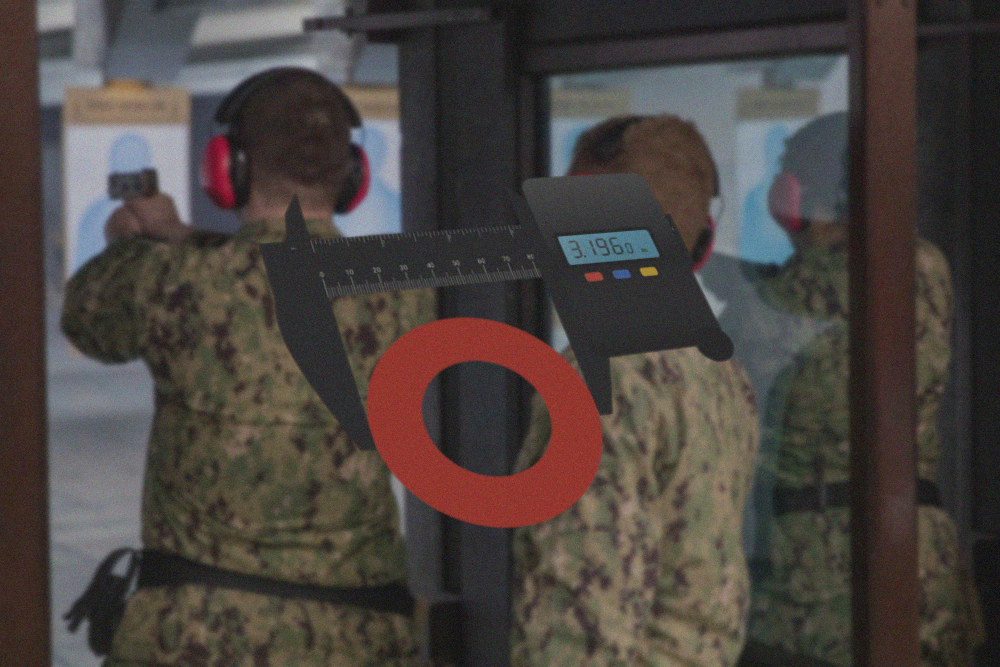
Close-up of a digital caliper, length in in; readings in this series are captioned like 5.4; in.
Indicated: 3.1960; in
